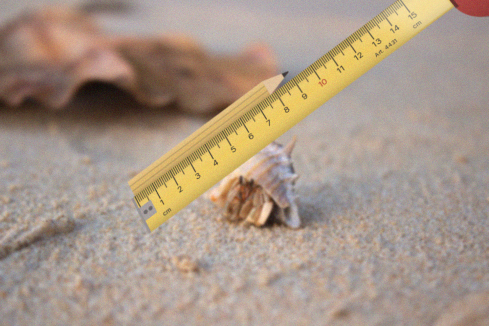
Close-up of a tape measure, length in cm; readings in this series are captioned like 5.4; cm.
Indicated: 9; cm
